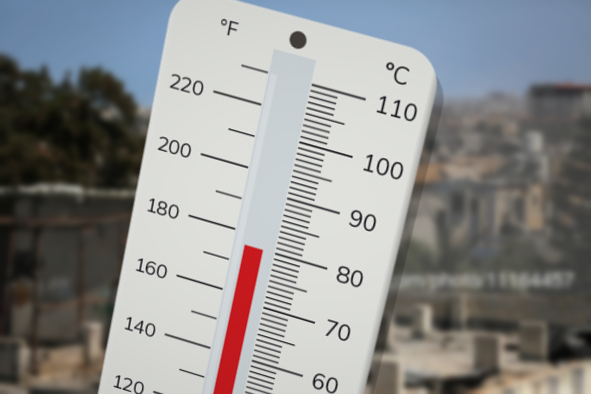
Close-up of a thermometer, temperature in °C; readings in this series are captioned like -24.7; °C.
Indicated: 80; °C
